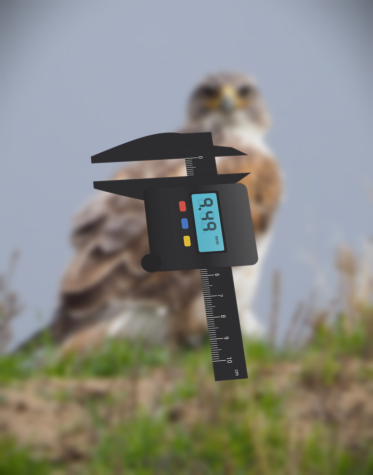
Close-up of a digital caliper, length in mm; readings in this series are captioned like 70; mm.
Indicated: 9.49; mm
